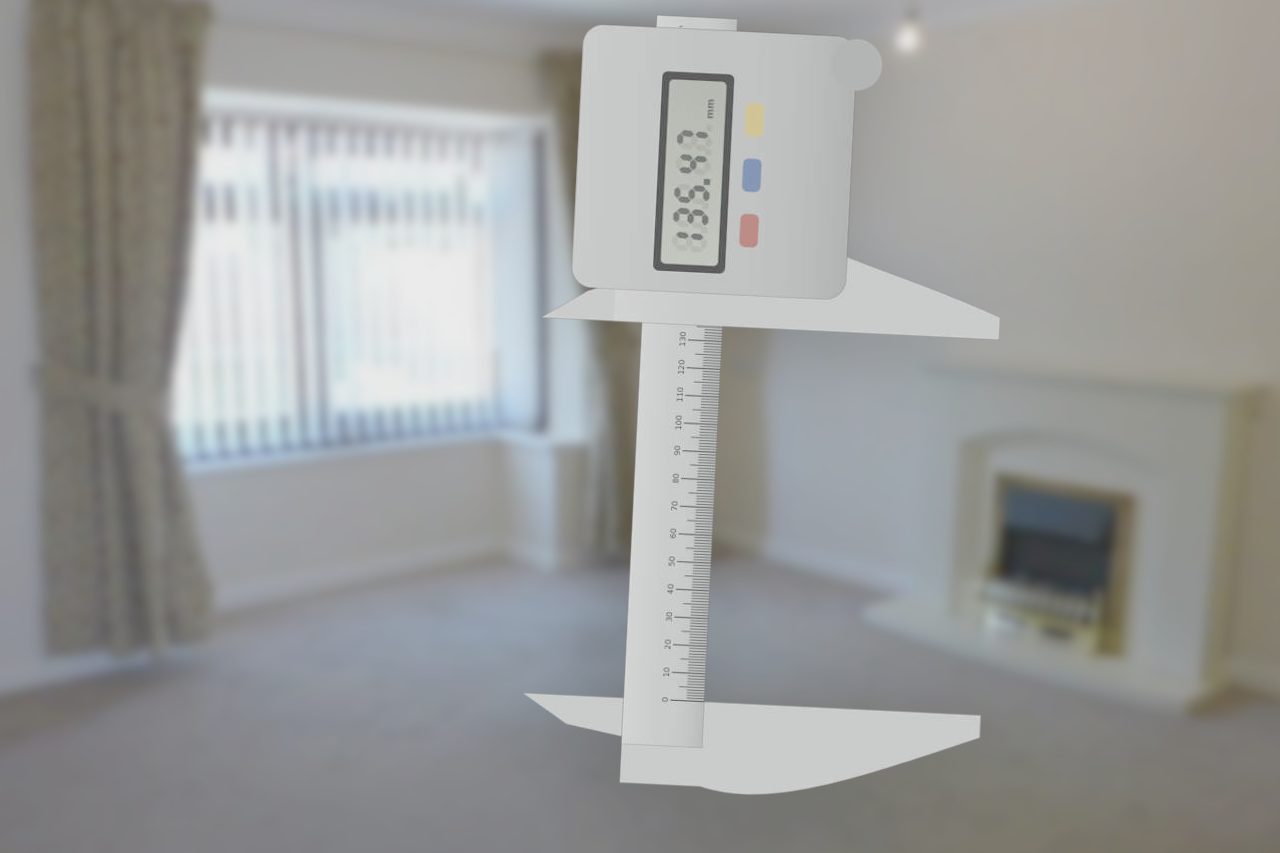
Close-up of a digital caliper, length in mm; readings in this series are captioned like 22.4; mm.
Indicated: 135.47; mm
